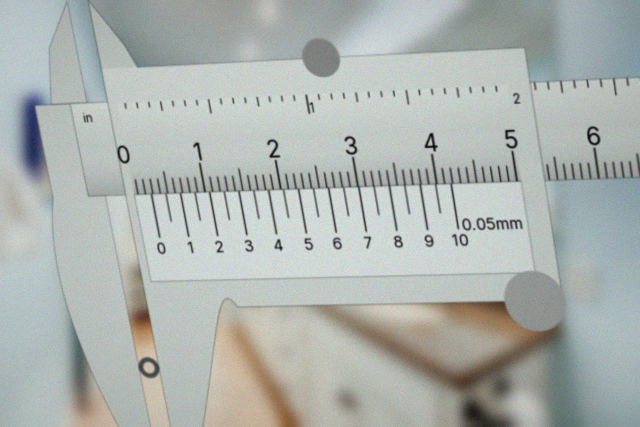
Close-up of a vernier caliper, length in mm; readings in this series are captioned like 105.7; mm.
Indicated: 2.8; mm
